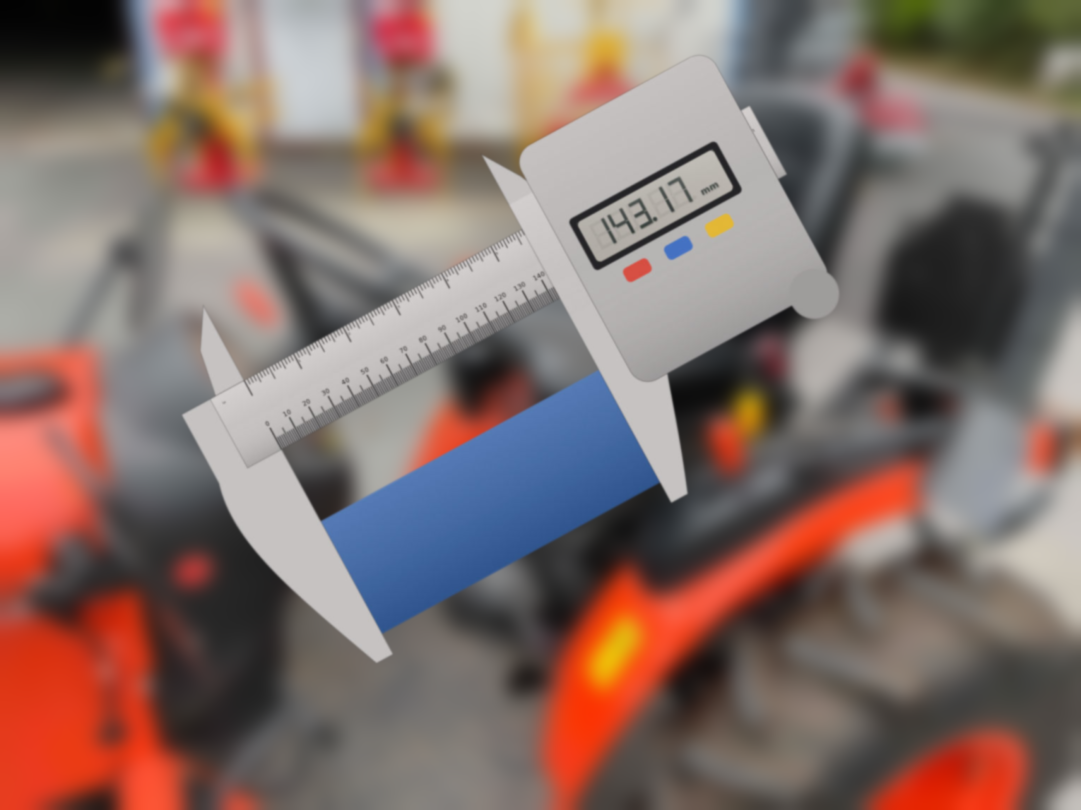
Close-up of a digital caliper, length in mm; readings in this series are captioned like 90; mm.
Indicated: 143.17; mm
